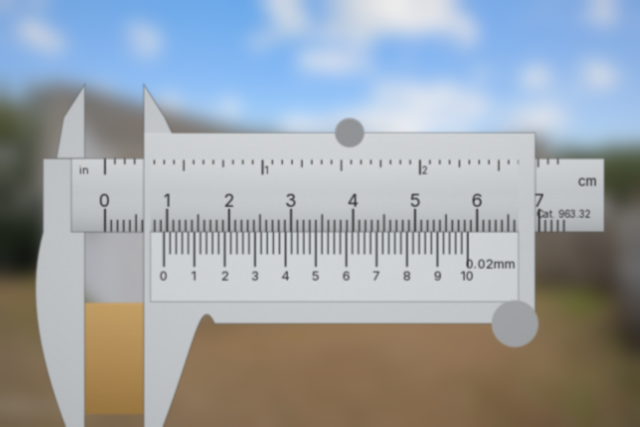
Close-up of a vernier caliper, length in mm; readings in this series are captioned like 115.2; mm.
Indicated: 9.5; mm
